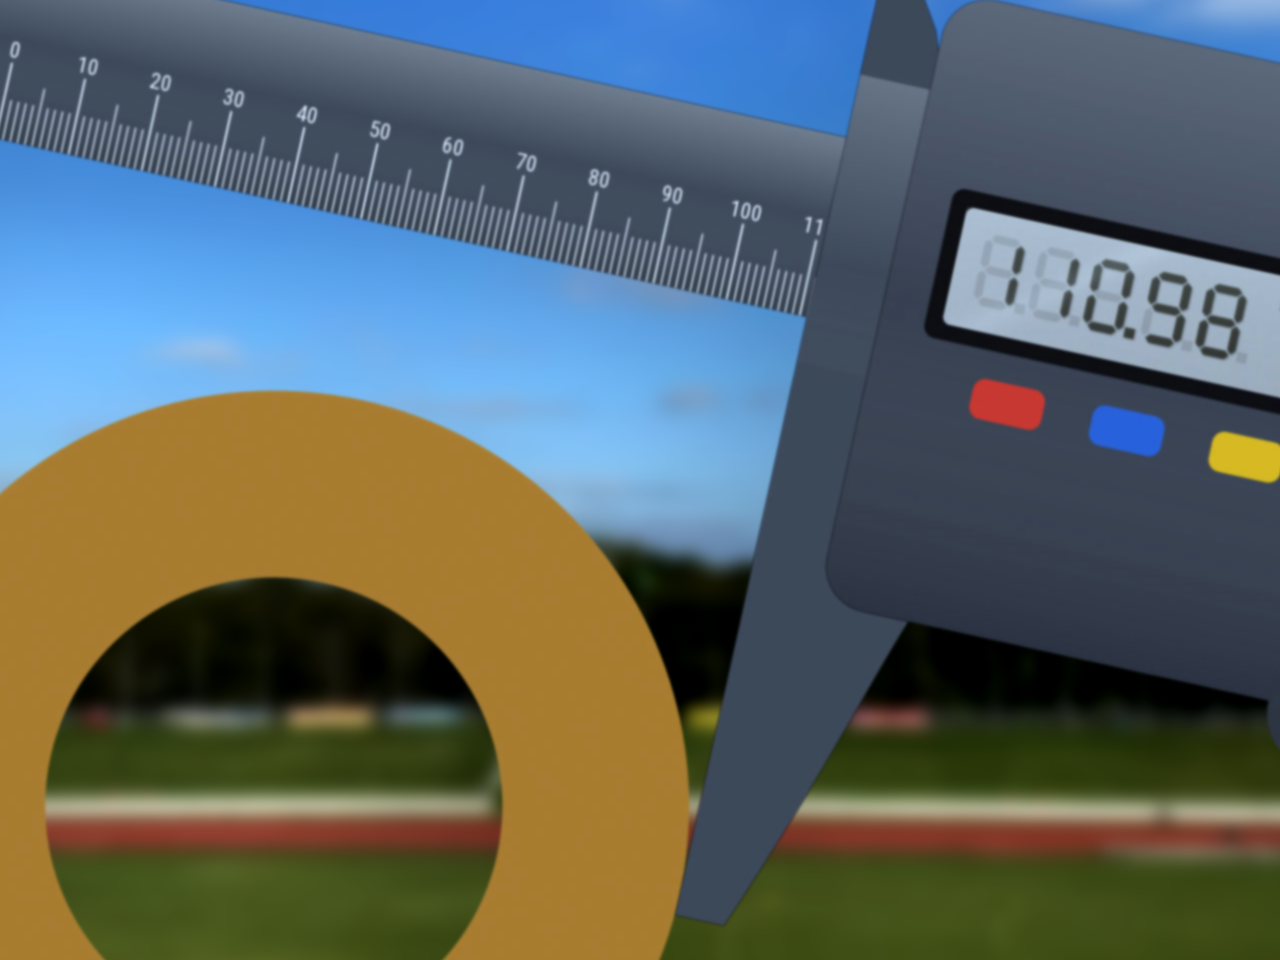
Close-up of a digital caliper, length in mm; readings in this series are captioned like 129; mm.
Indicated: 110.98; mm
